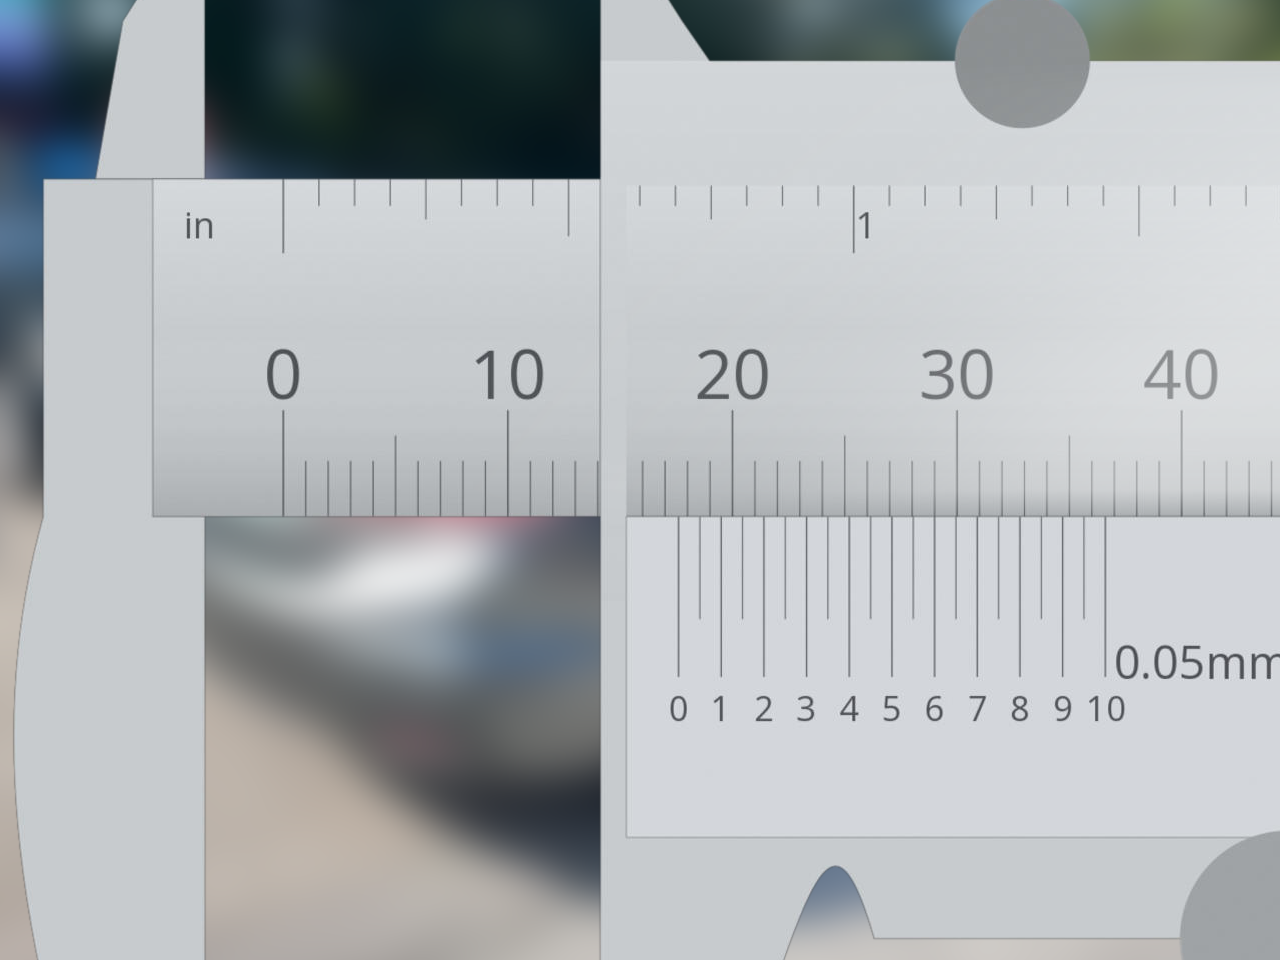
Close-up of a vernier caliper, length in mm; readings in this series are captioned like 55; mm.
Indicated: 17.6; mm
